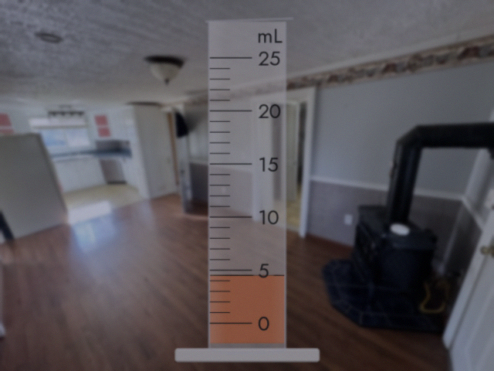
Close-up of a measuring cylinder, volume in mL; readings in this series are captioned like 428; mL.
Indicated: 4.5; mL
